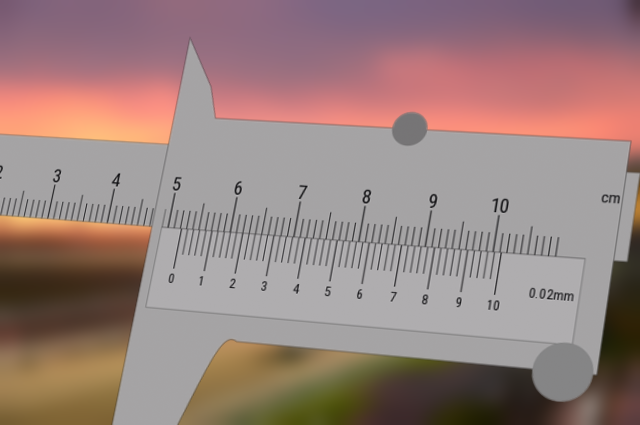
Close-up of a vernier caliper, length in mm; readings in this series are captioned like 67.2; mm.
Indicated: 52.2; mm
